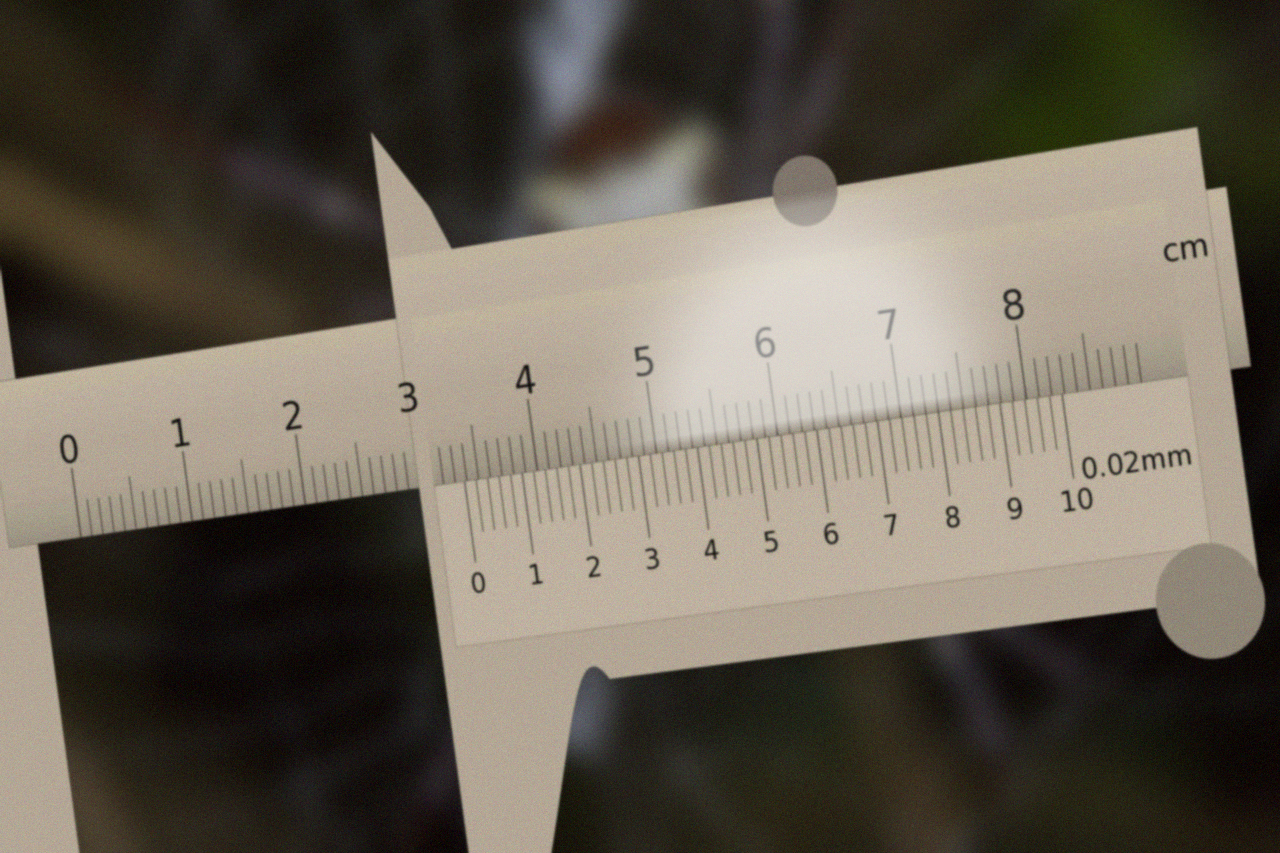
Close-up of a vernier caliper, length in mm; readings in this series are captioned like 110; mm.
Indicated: 33.8; mm
